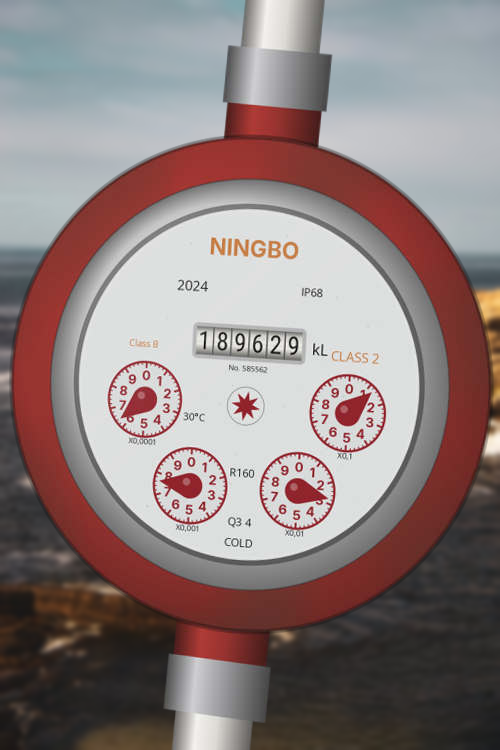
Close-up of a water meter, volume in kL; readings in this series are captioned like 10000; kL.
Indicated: 189629.1276; kL
